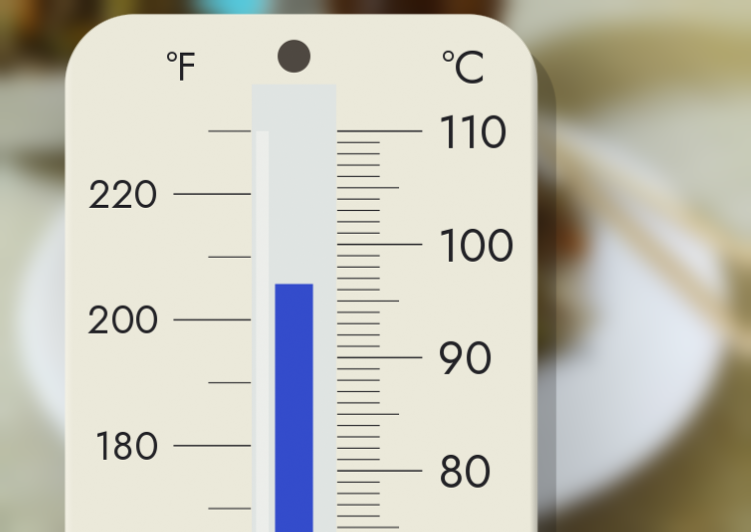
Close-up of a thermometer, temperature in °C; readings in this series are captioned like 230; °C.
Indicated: 96.5; °C
